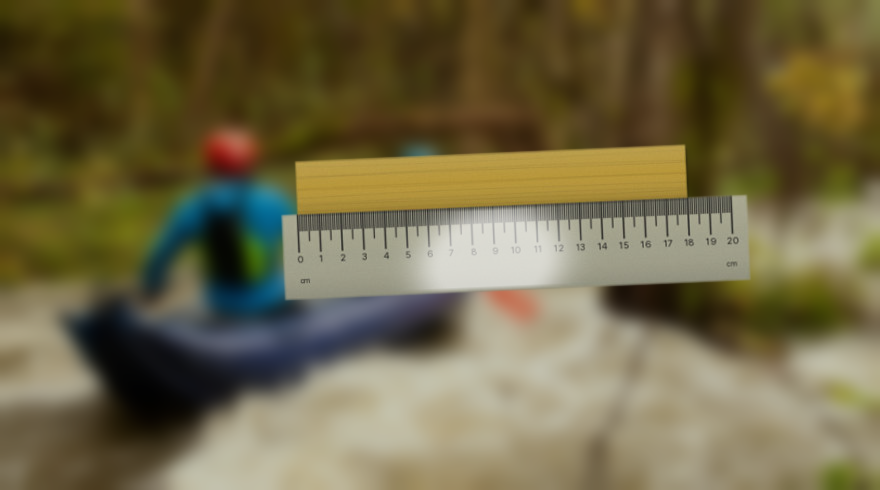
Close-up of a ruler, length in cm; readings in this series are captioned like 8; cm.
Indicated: 18; cm
